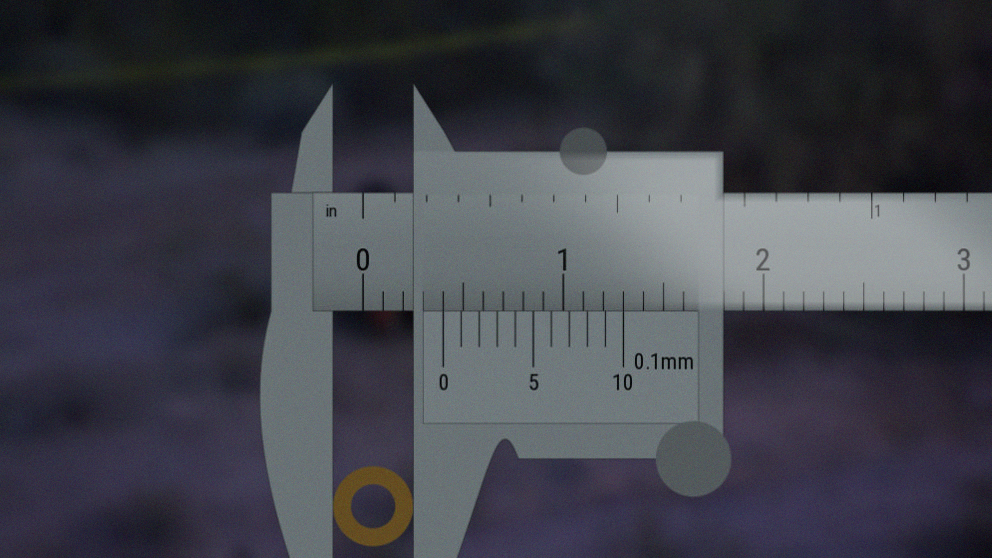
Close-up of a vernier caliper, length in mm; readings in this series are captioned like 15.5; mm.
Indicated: 4.0; mm
